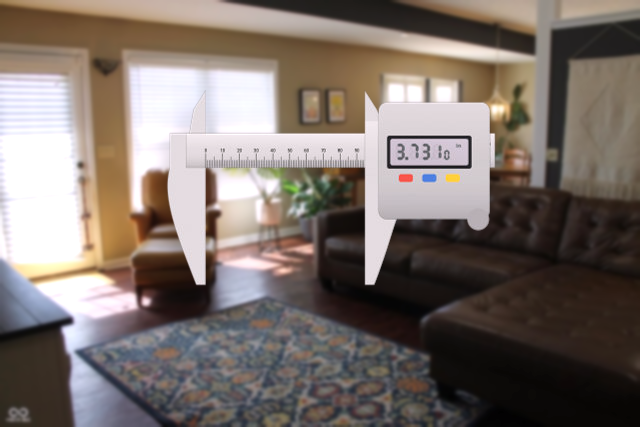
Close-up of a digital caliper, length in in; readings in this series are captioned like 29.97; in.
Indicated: 3.7310; in
